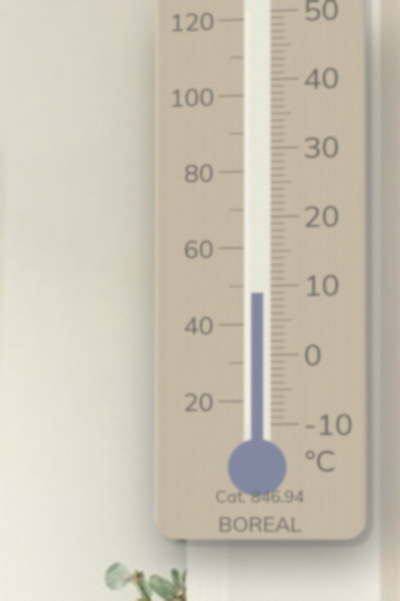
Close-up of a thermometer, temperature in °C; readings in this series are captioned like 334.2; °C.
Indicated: 9; °C
